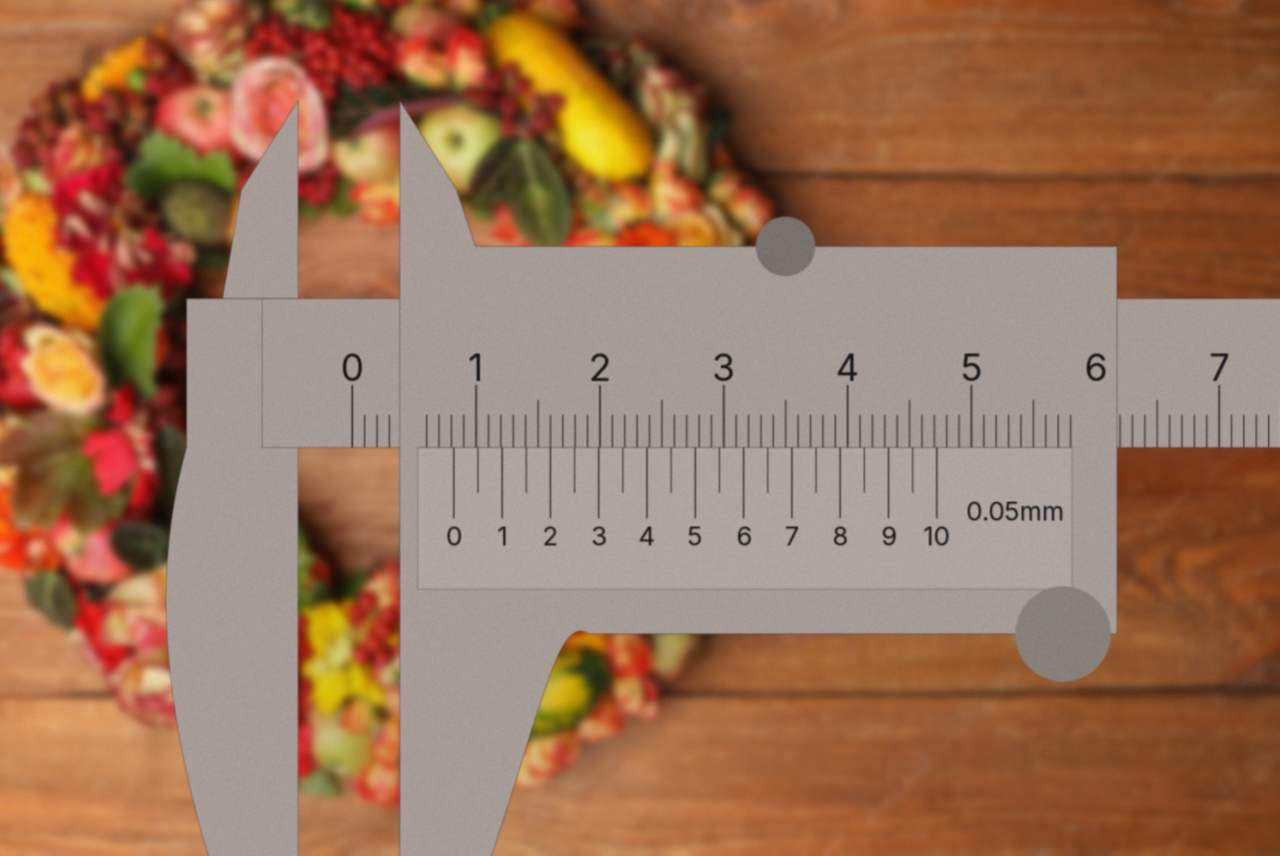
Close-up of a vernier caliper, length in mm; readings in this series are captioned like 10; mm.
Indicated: 8.2; mm
